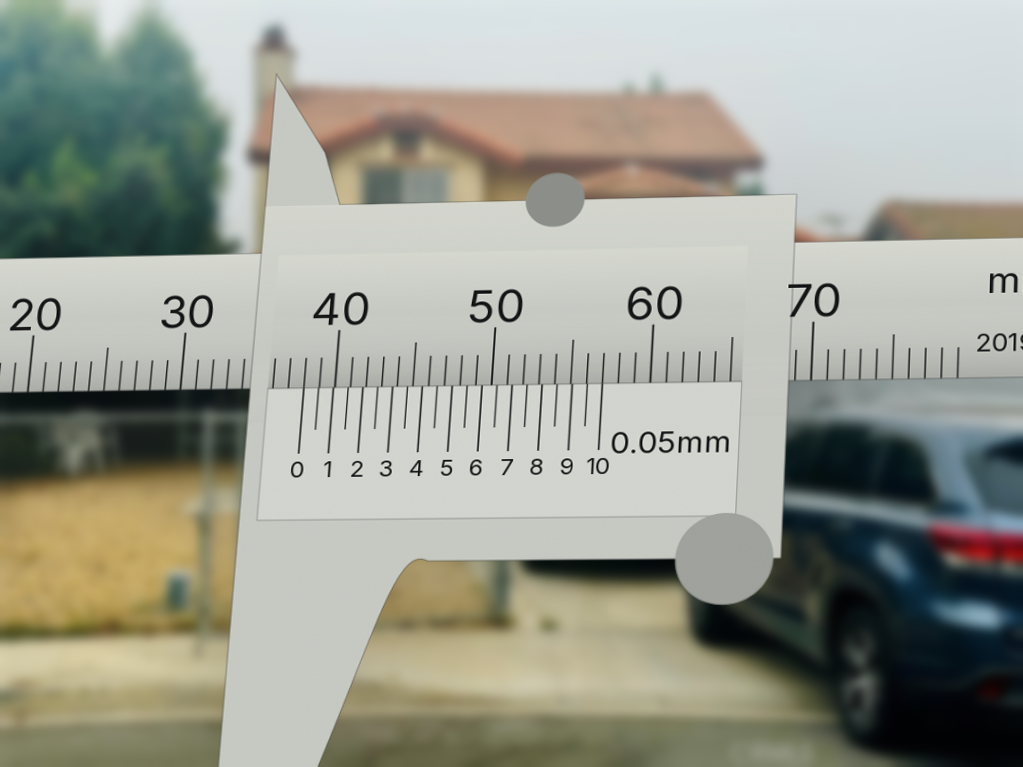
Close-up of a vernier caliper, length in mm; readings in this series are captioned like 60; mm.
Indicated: 38.0; mm
